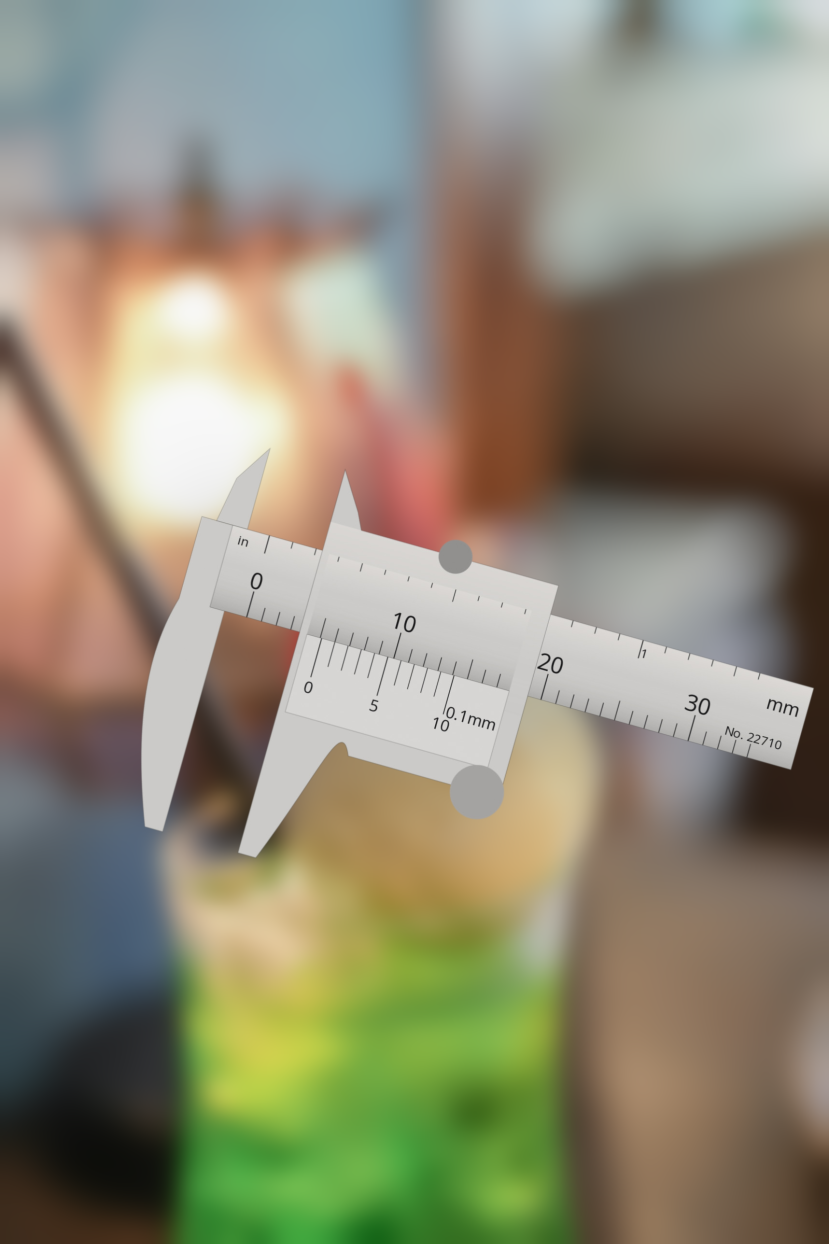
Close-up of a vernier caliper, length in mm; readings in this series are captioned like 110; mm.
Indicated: 5.1; mm
